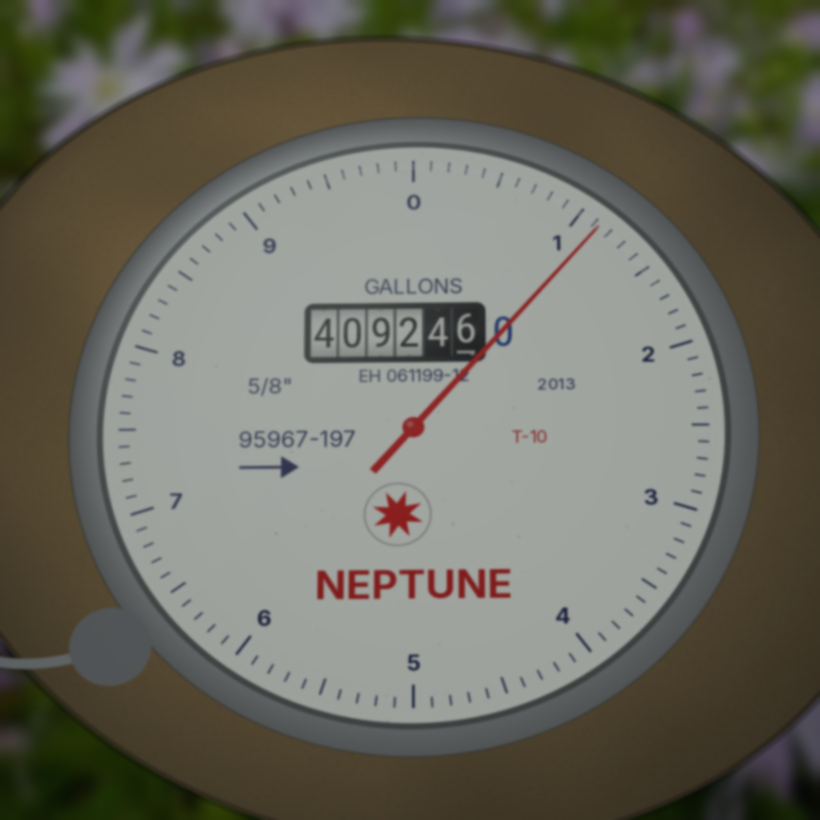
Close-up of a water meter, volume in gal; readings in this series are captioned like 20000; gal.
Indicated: 4092461.1; gal
